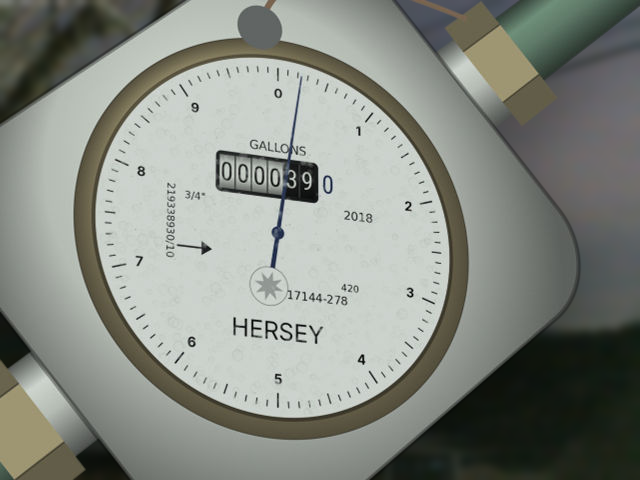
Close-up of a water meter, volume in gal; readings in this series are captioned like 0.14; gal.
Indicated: 390.2; gal
